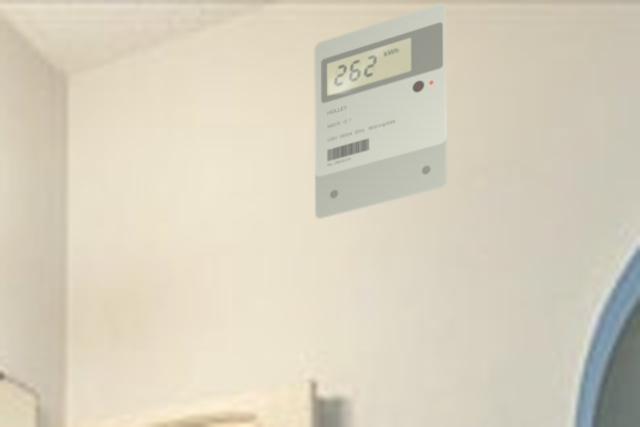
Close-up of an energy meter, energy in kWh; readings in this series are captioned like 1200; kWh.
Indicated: 262; kWh
